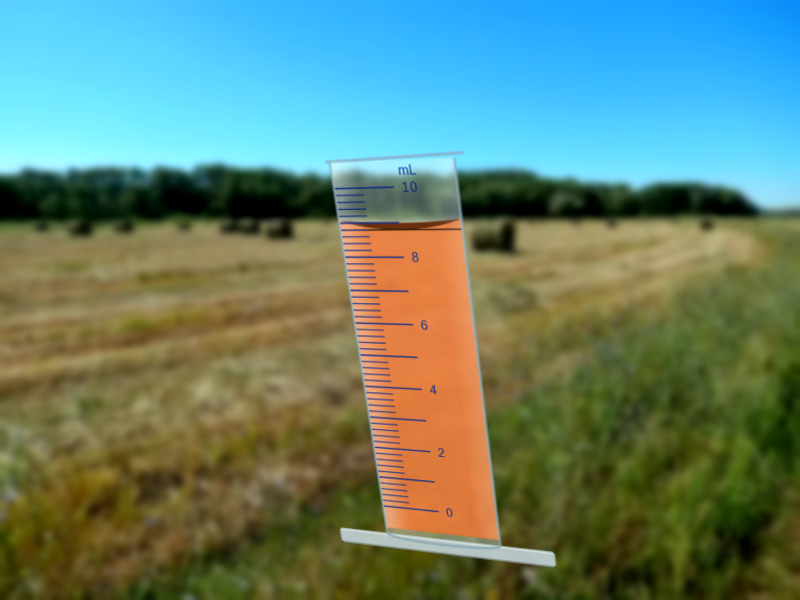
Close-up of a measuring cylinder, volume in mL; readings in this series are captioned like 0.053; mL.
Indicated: 8.8; mL
